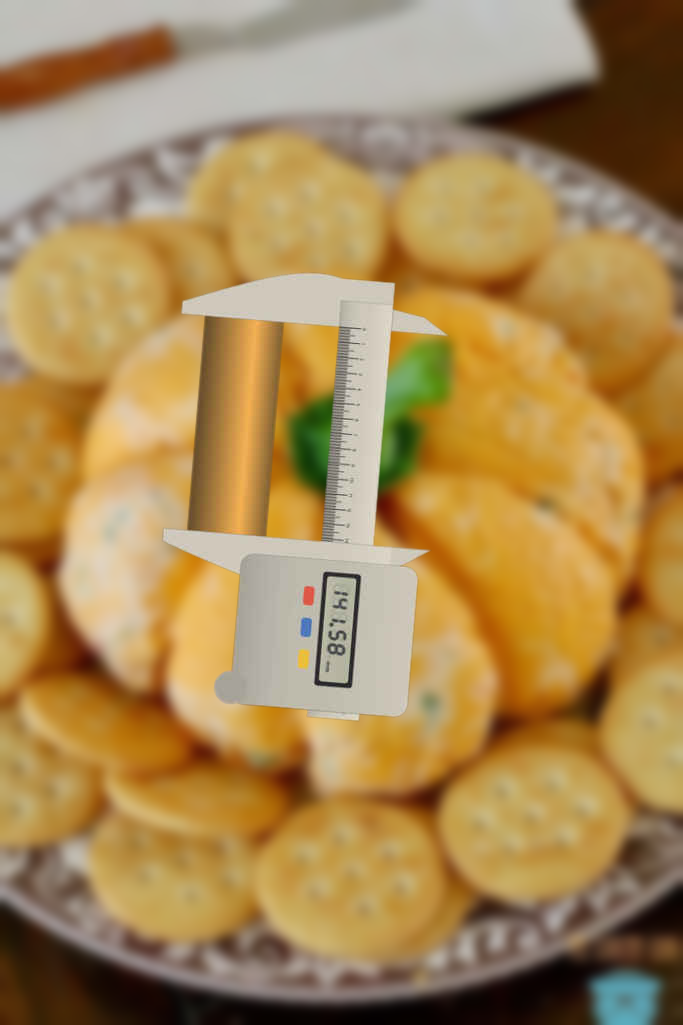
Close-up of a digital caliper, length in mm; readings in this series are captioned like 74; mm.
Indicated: 141.58; mm
